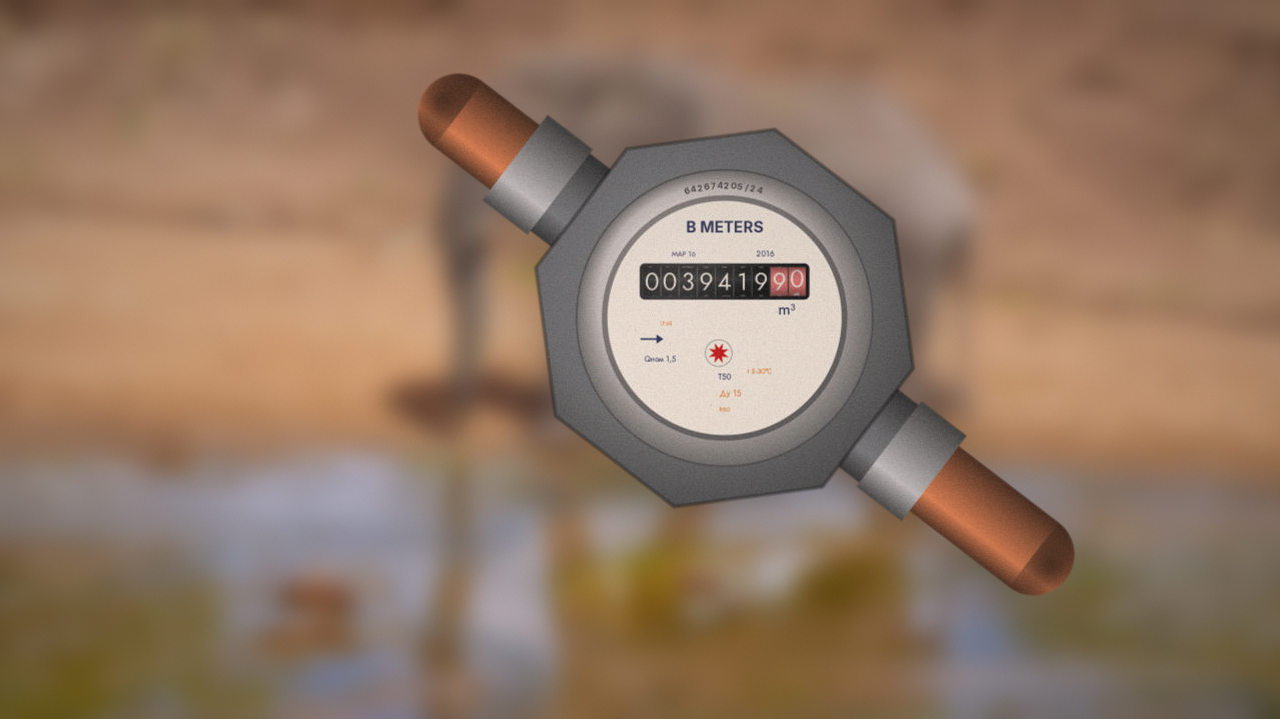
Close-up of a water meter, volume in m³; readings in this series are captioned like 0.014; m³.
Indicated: 39419.90; m³
